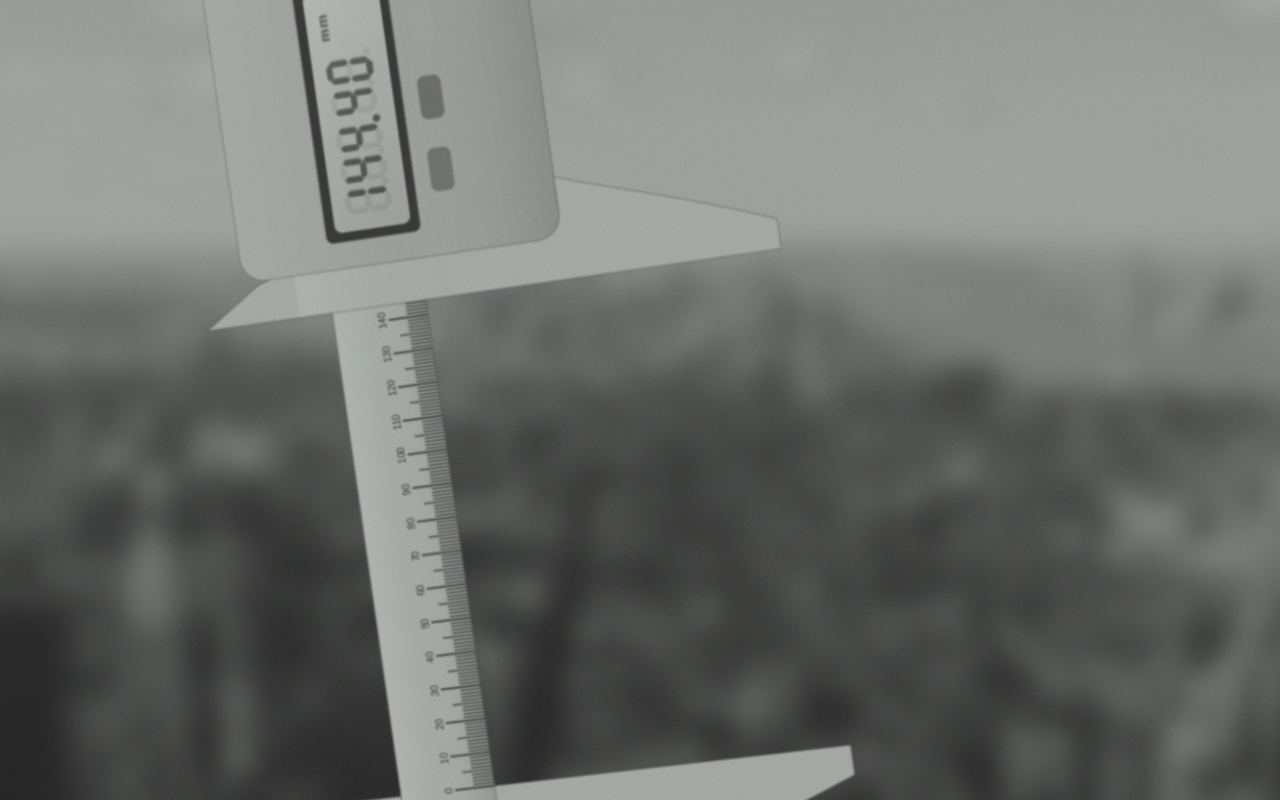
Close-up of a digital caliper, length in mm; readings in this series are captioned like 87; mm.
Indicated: 144.40; mm
